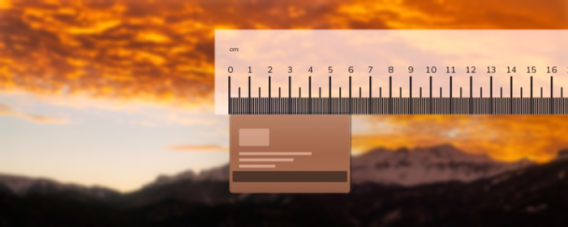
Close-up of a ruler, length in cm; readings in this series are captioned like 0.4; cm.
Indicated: 6; cm
